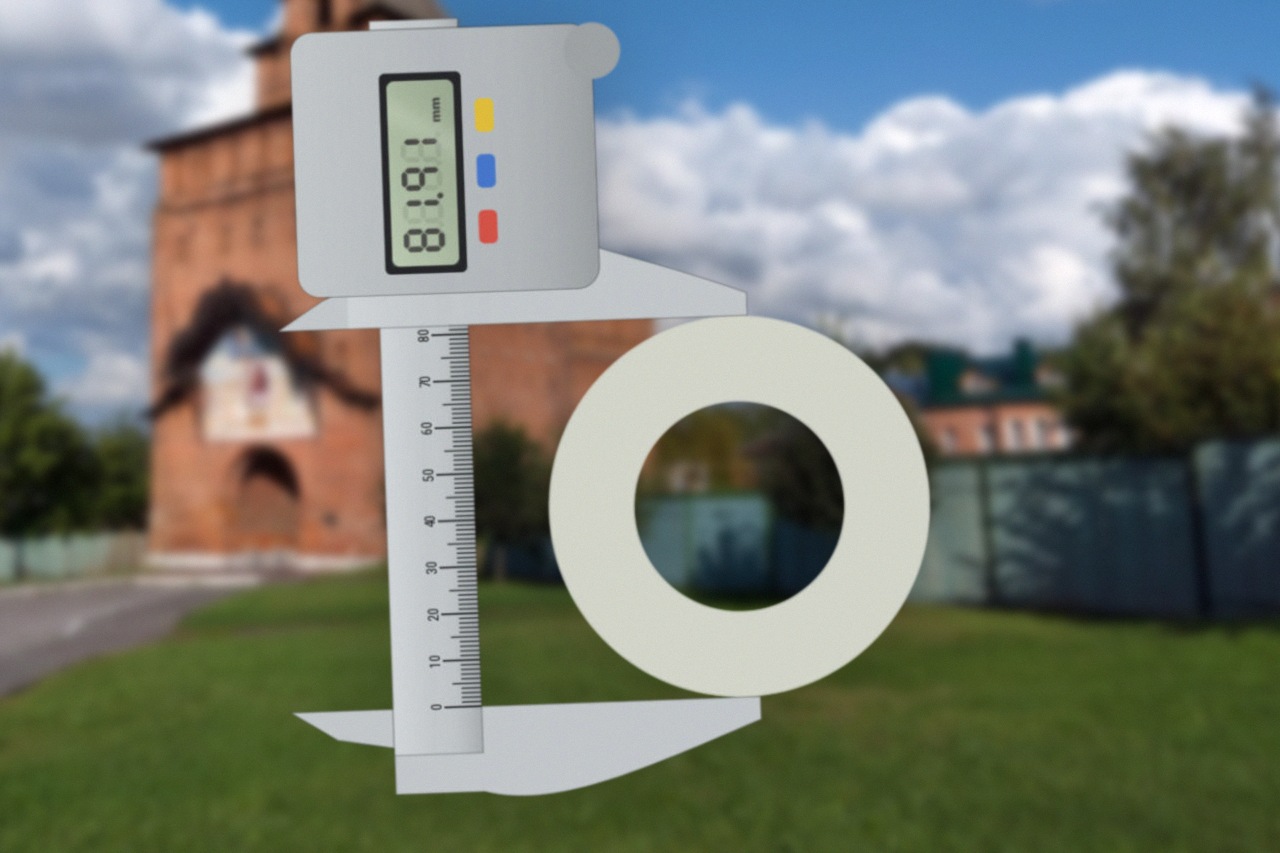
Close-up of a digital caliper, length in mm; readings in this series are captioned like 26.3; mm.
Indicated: 81.91; mm
